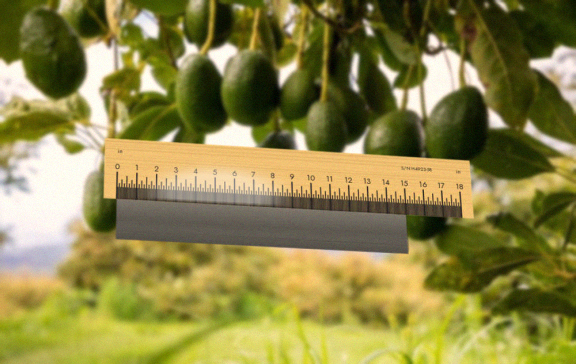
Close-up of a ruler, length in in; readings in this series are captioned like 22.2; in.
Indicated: 15; in
